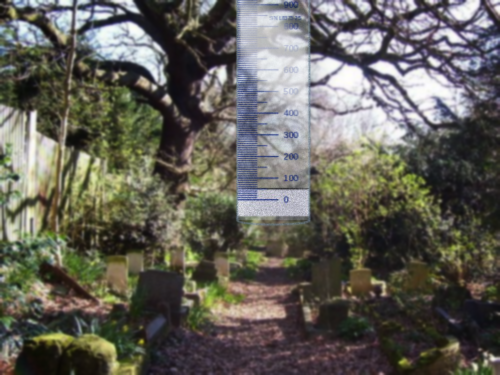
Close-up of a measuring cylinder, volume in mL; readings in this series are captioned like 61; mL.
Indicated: 50; mL
